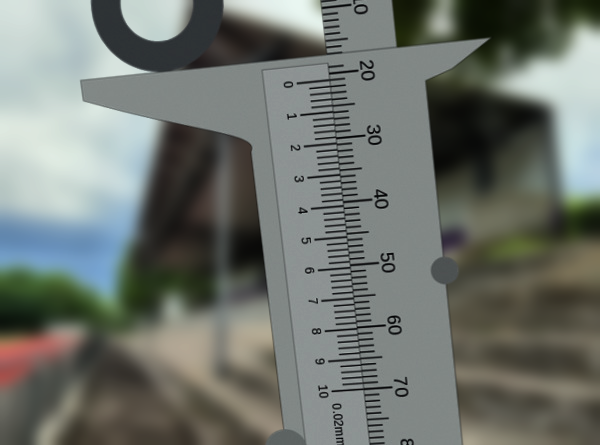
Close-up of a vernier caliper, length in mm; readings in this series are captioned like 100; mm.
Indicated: 21.0; mm
